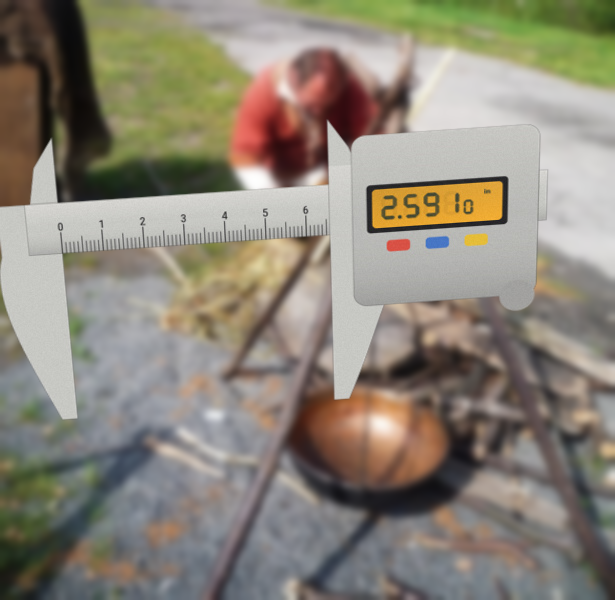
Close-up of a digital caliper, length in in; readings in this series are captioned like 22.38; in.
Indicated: 2.5910; in
